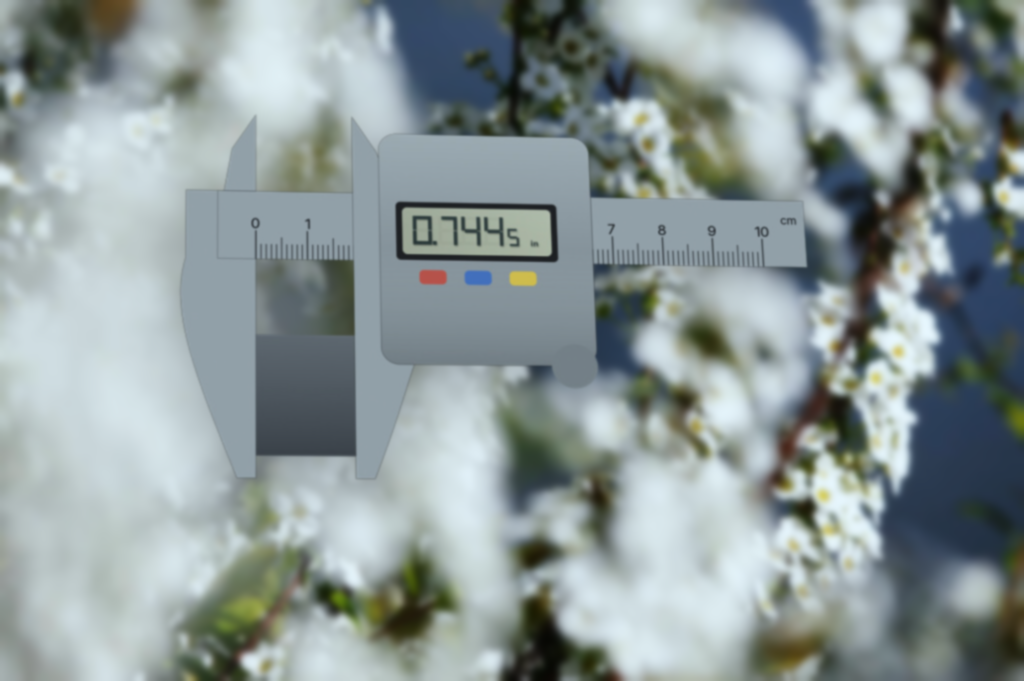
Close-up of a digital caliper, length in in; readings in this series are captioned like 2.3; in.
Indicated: 0.7445; in
